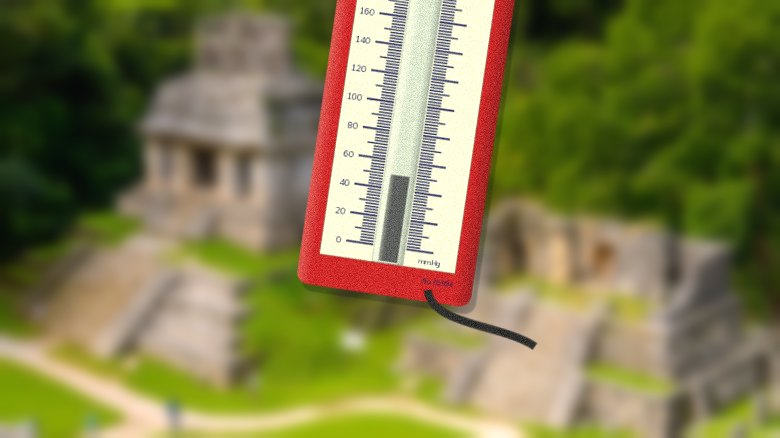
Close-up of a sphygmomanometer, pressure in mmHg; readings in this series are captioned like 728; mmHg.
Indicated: 50; mmHg
